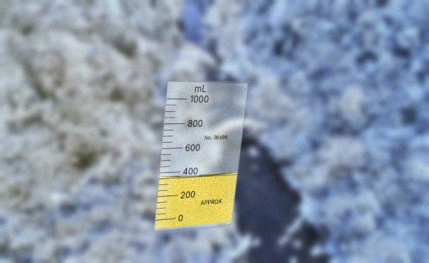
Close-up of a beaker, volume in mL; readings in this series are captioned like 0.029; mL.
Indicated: 350; mL
